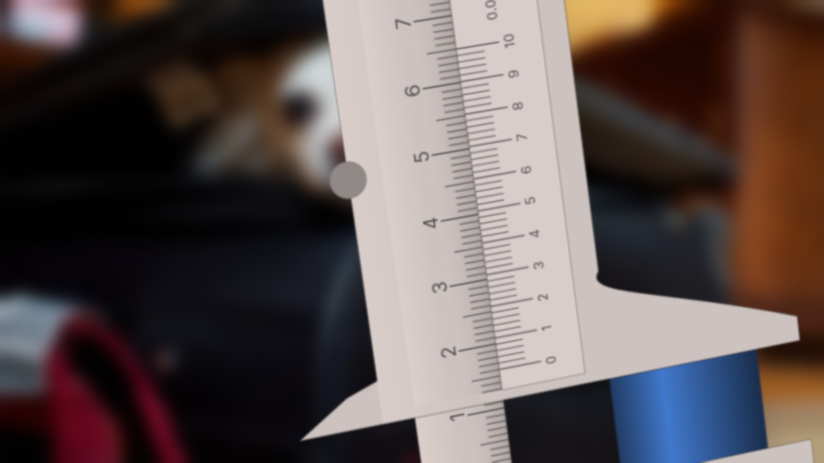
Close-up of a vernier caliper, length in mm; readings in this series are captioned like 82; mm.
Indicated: 16.0; mm
